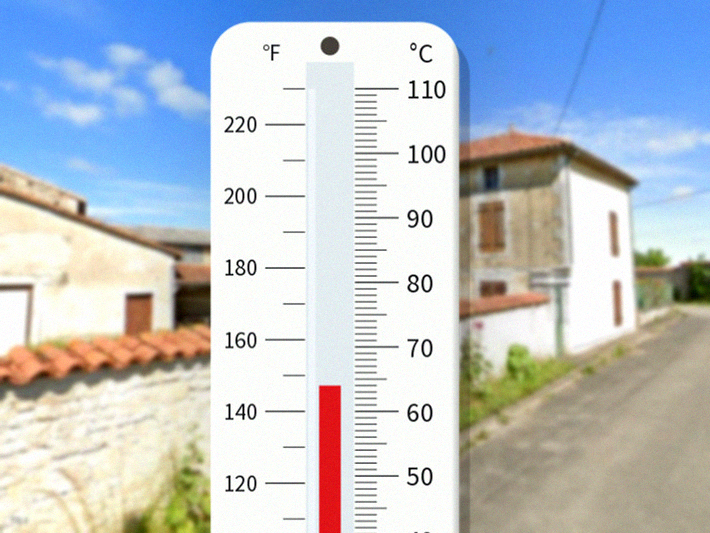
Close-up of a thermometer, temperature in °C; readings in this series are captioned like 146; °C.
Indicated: 64; °C
